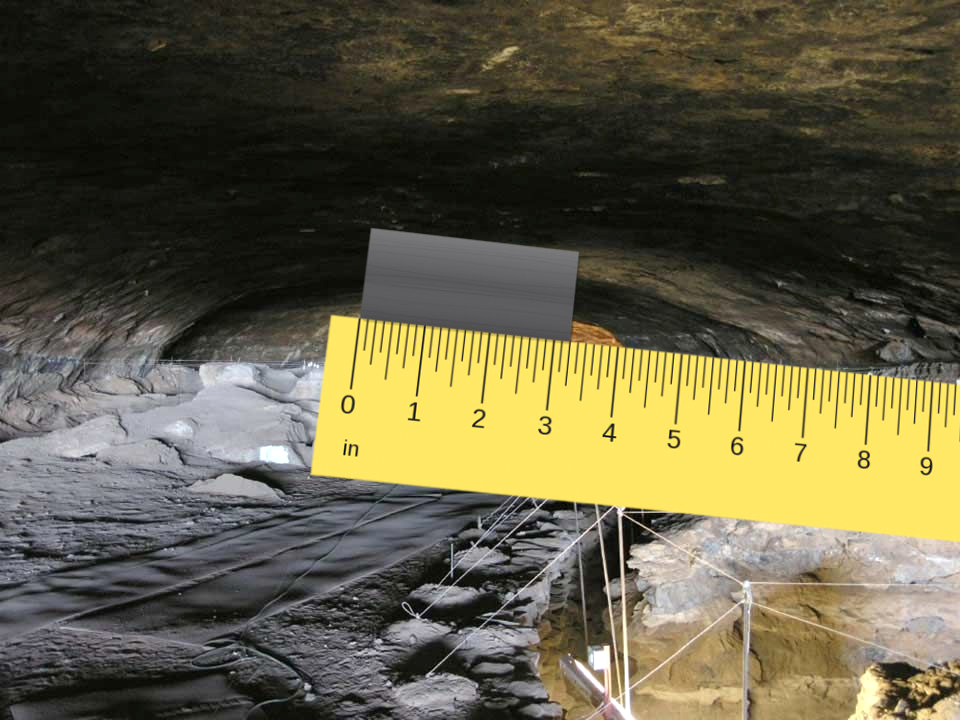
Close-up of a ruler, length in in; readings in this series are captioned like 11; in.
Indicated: 3.25; in
